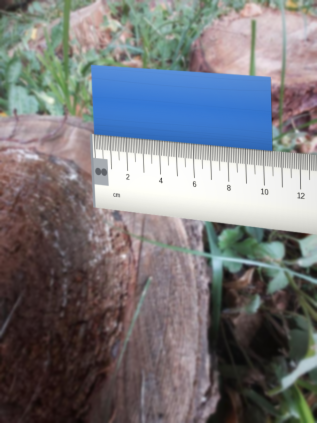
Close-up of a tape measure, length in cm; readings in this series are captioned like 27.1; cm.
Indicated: 10.5; cm
